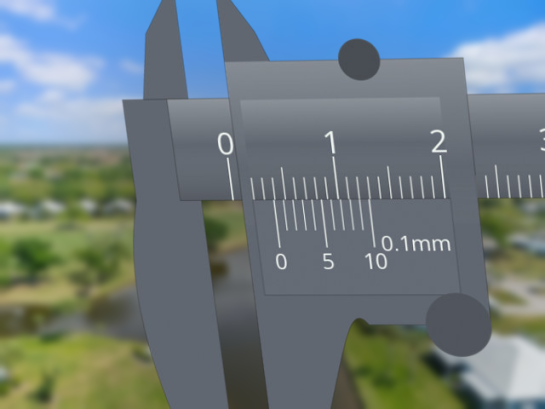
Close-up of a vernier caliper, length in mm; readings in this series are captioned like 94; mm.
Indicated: 3.9; mm
